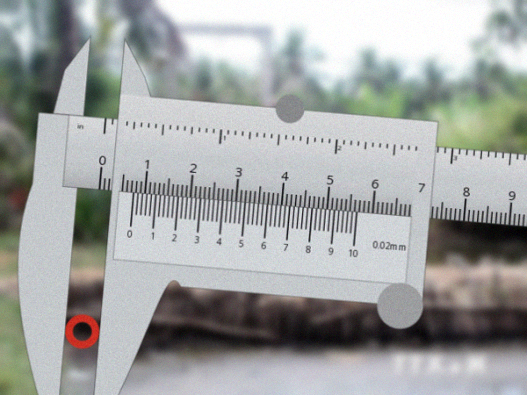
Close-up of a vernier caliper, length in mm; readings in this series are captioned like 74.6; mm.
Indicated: 7.5; mm
